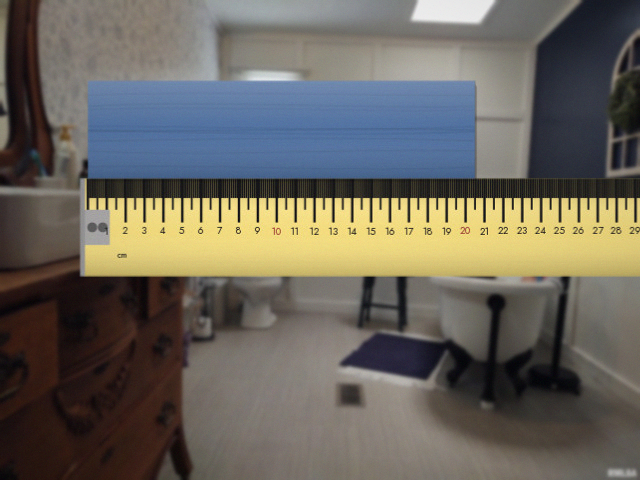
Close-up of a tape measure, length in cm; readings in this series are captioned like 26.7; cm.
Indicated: 20.5; cm
